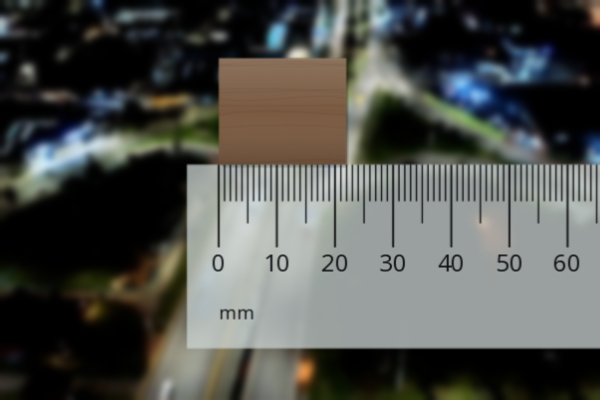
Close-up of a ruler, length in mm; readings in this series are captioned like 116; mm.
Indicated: 22; mm
